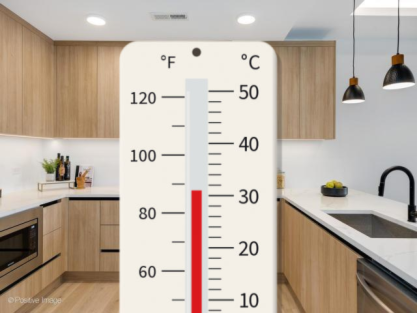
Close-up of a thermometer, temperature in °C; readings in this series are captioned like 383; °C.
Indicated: 31; °C
